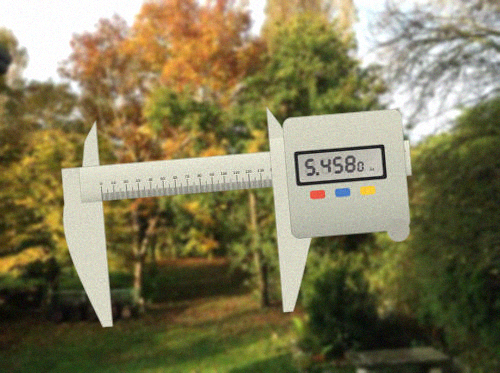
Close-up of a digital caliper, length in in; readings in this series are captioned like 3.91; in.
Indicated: 5.4580; in
